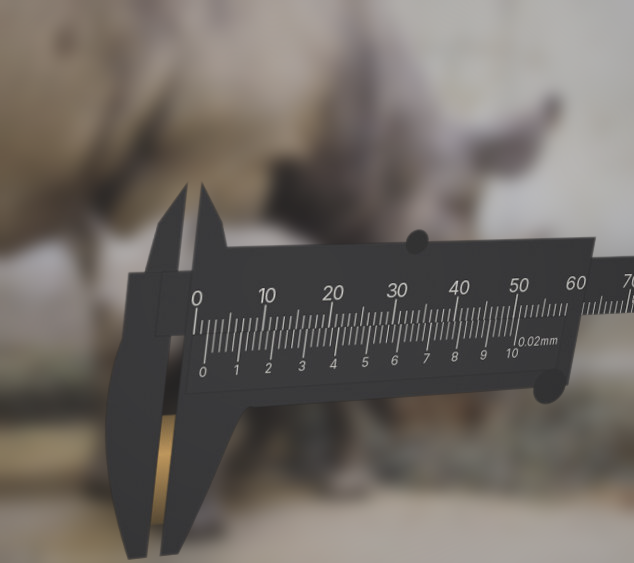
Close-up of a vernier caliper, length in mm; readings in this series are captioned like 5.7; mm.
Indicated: 2.0; mm
